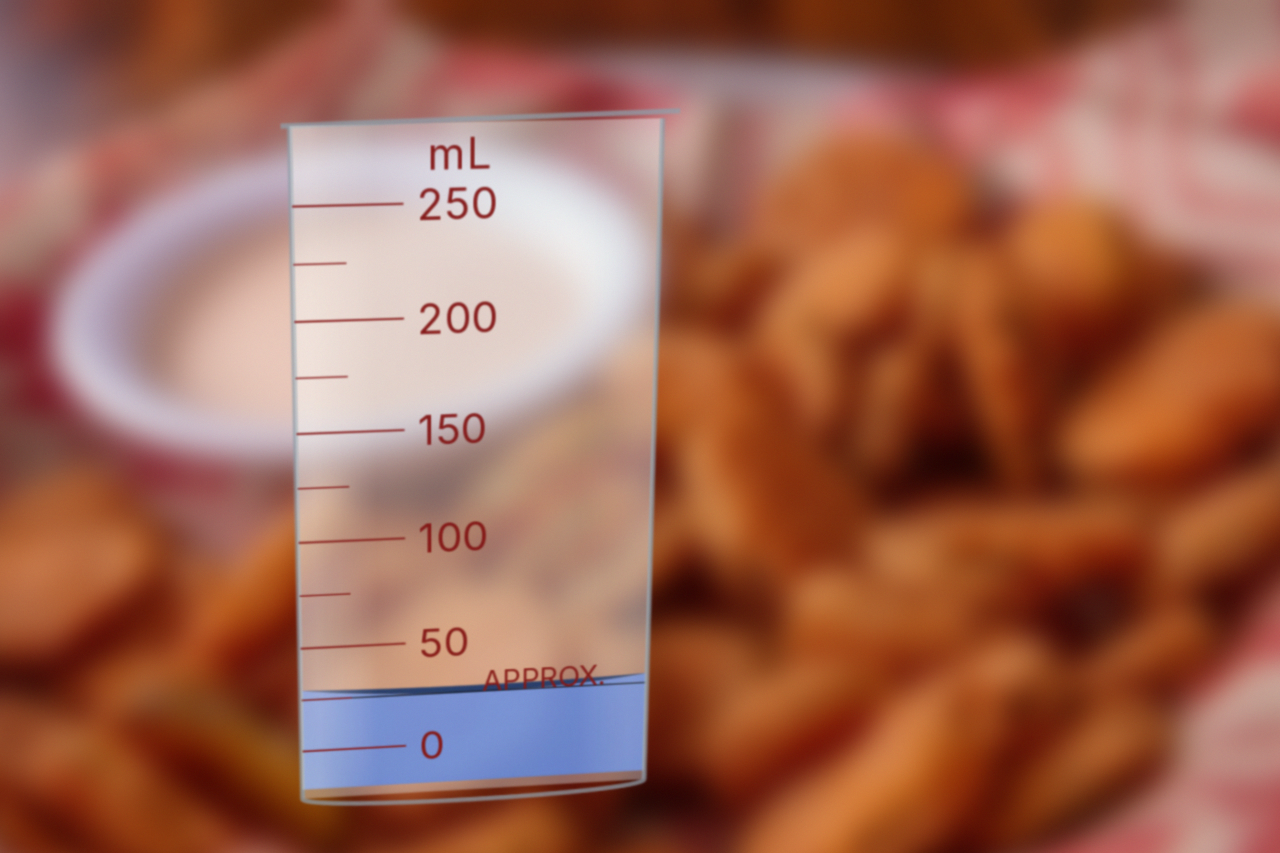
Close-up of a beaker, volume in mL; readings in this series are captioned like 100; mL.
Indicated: 25; mL
